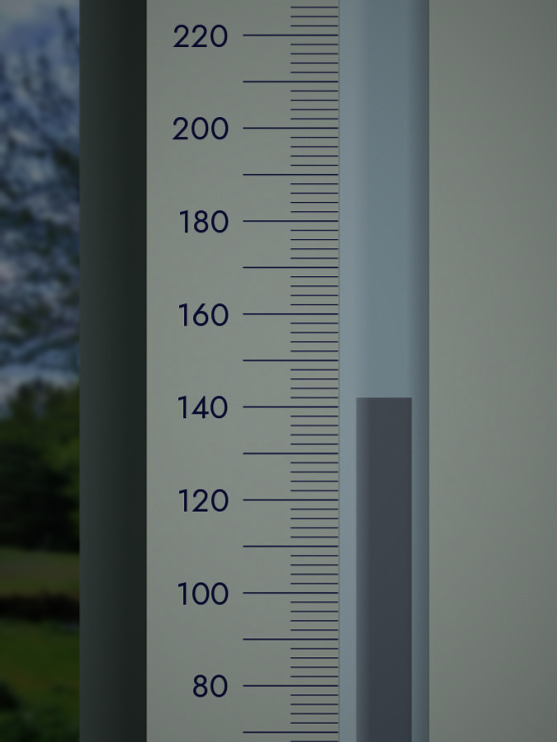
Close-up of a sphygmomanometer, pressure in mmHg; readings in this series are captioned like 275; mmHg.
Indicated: 142; mmHg
